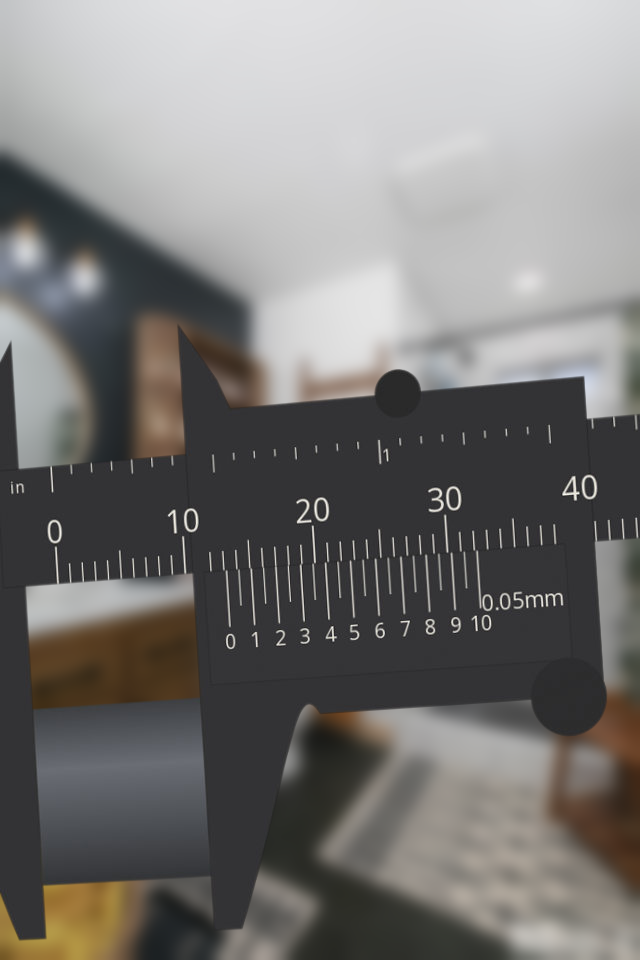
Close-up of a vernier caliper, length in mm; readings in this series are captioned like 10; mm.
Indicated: 13.2; mm
